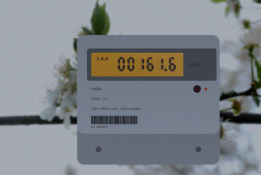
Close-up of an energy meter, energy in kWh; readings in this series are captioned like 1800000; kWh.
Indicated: 161.6; kWh
